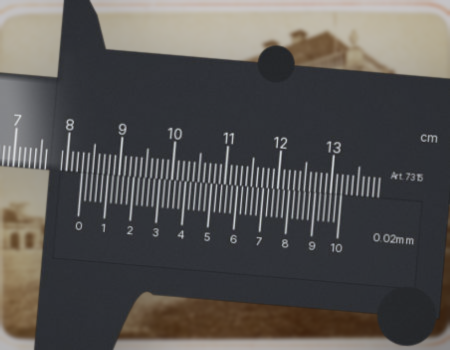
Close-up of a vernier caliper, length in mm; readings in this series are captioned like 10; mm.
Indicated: 83.0; mm
